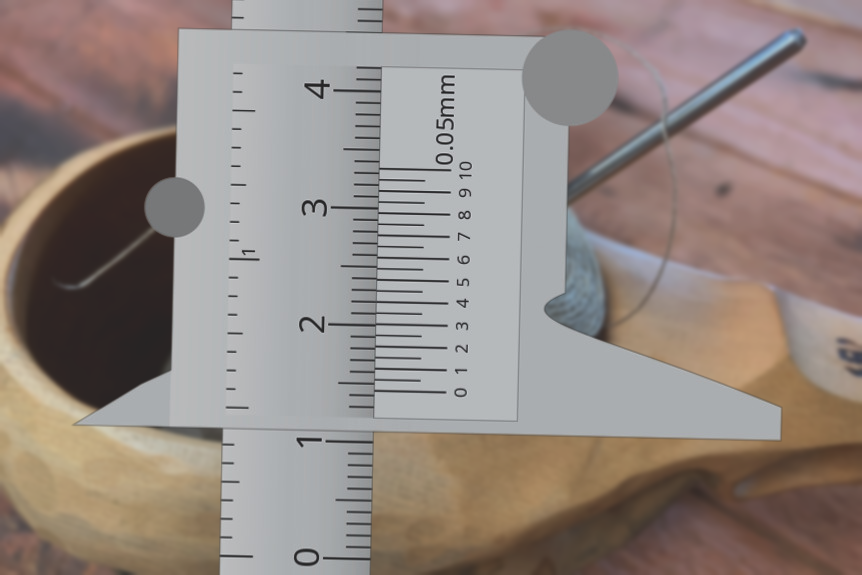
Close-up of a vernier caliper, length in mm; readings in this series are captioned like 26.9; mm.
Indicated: 14.4; mm
